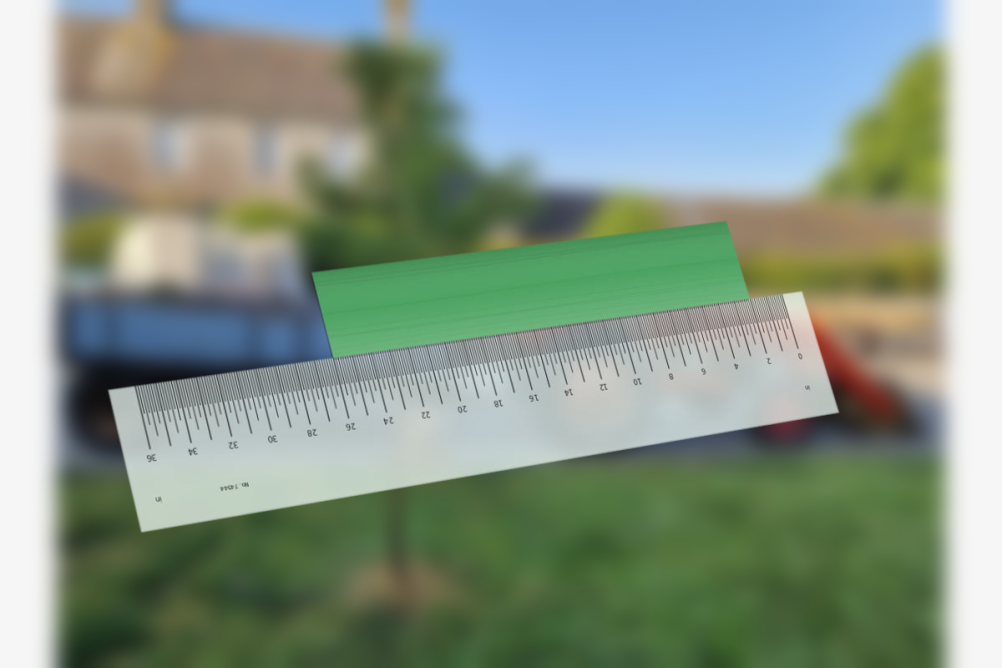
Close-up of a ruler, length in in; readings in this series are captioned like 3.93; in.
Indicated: 24; in
